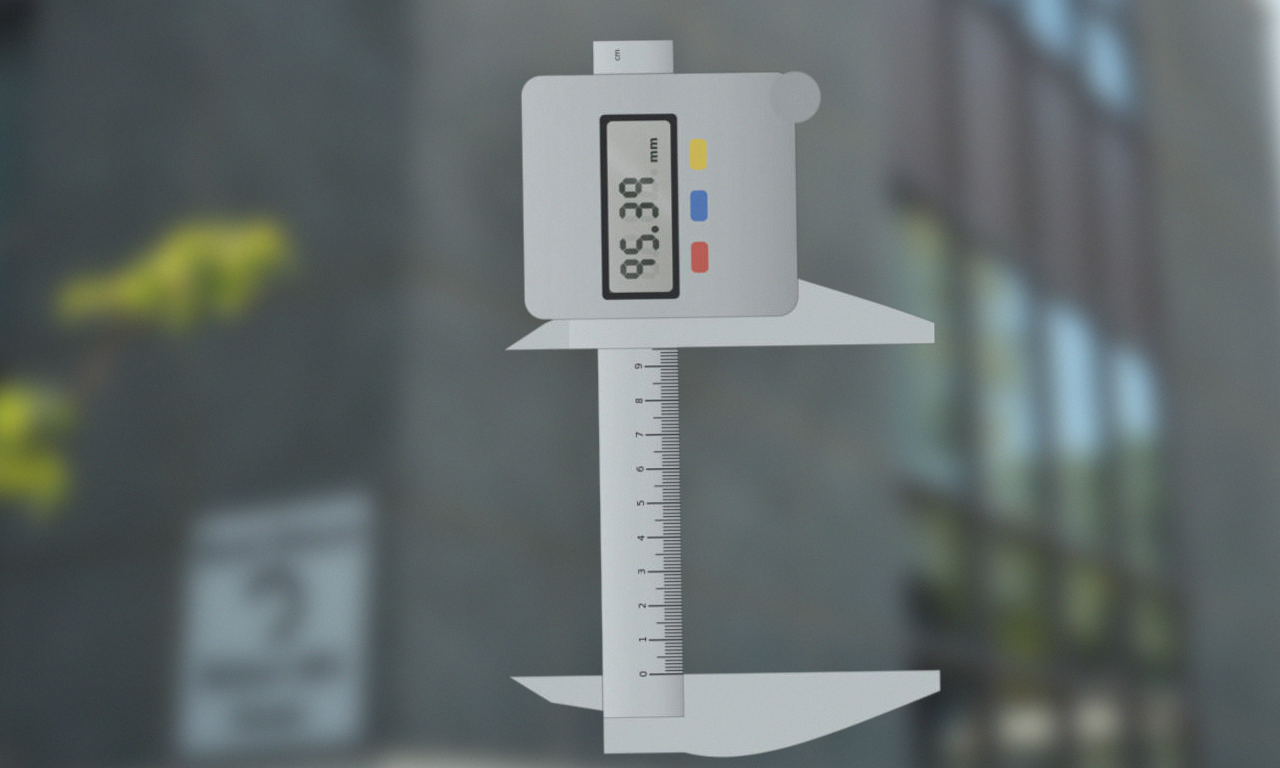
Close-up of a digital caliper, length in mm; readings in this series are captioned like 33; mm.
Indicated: 95.39; mm
